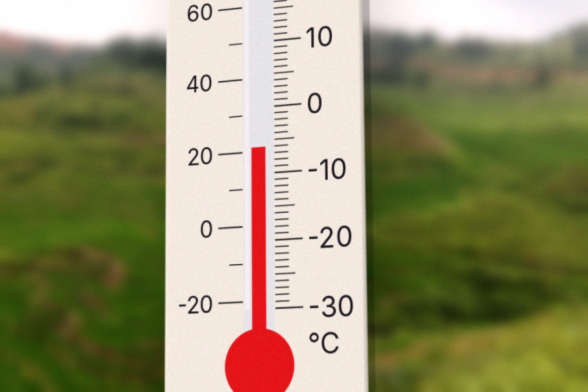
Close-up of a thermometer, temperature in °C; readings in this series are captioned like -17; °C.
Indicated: -6; °C
